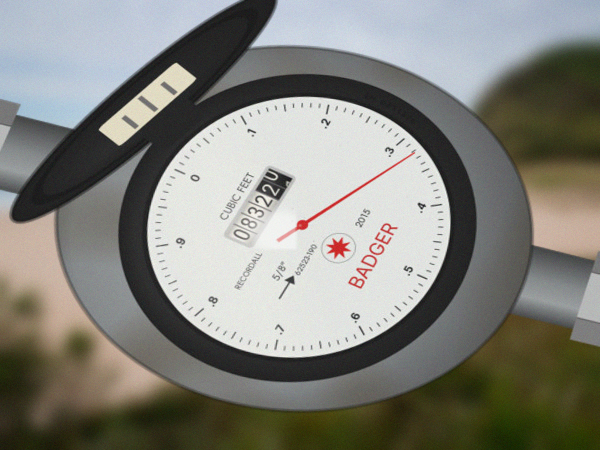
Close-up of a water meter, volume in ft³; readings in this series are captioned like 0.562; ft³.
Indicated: 83220.32; ft³
